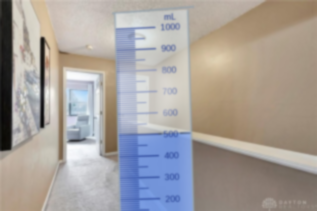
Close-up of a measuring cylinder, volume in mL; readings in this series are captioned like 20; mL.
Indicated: 500; mL
